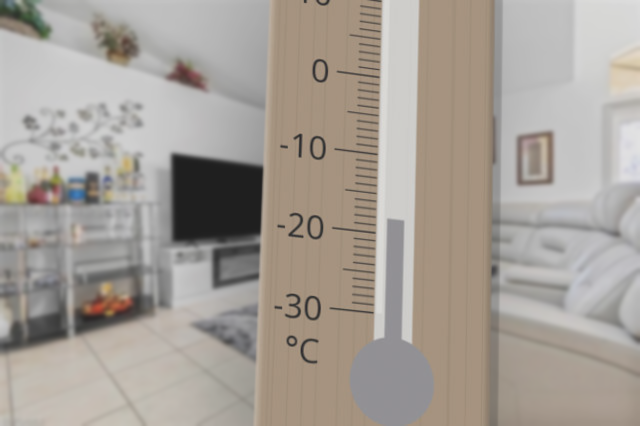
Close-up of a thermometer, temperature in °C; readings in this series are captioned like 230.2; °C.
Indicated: -18; °C
